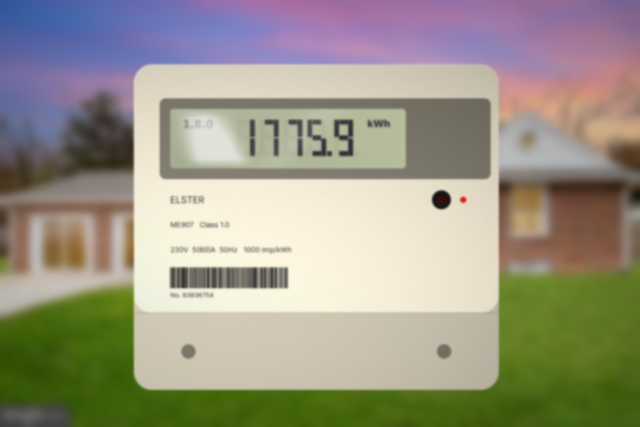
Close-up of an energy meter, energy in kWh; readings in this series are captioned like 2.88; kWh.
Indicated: 1775.9; kWh
